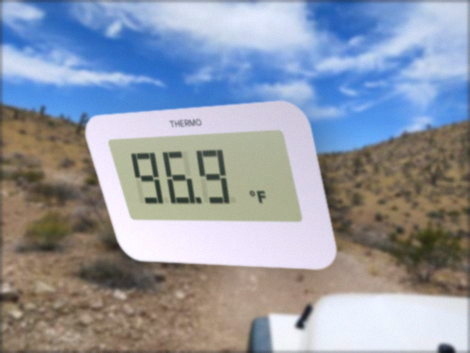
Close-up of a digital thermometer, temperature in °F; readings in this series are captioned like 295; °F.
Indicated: 96.9; °F
